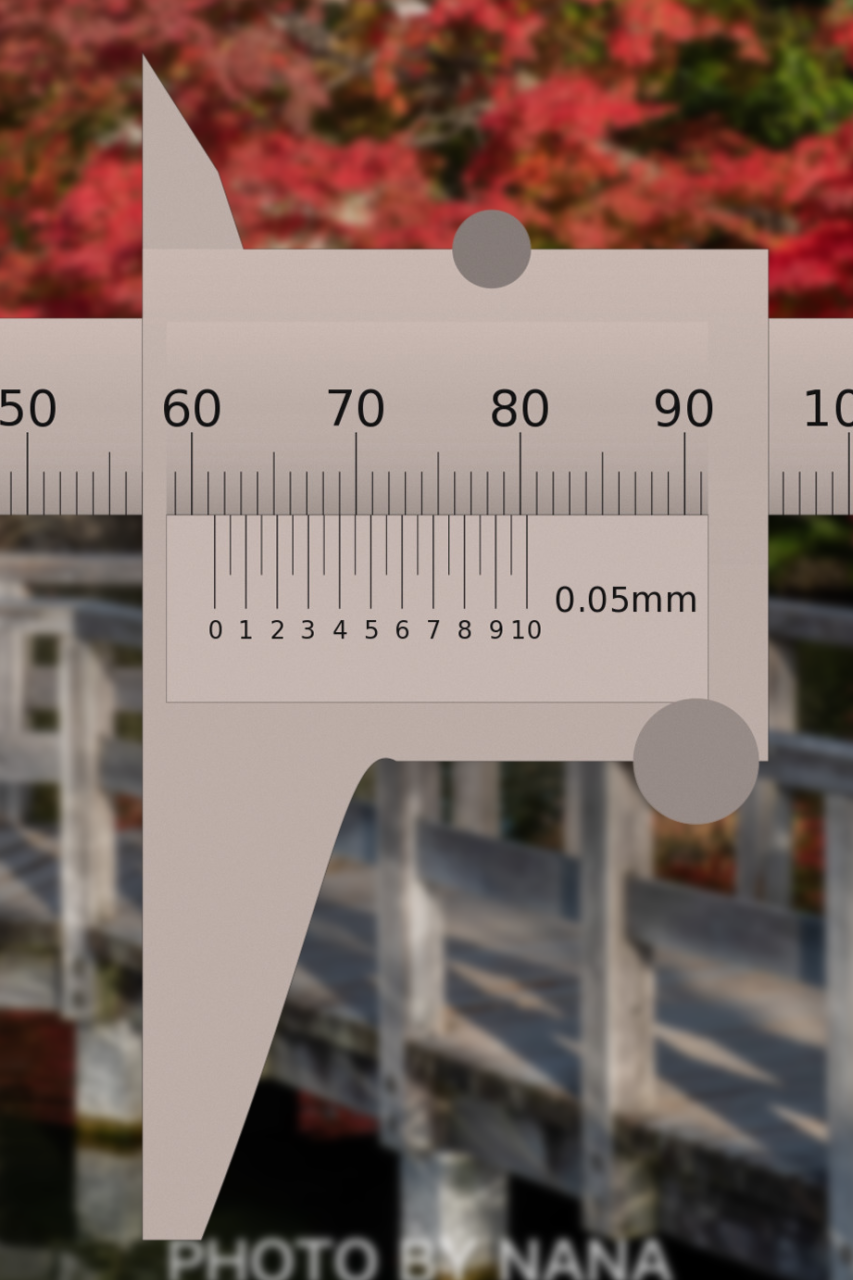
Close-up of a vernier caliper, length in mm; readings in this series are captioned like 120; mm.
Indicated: 61.4; mm
